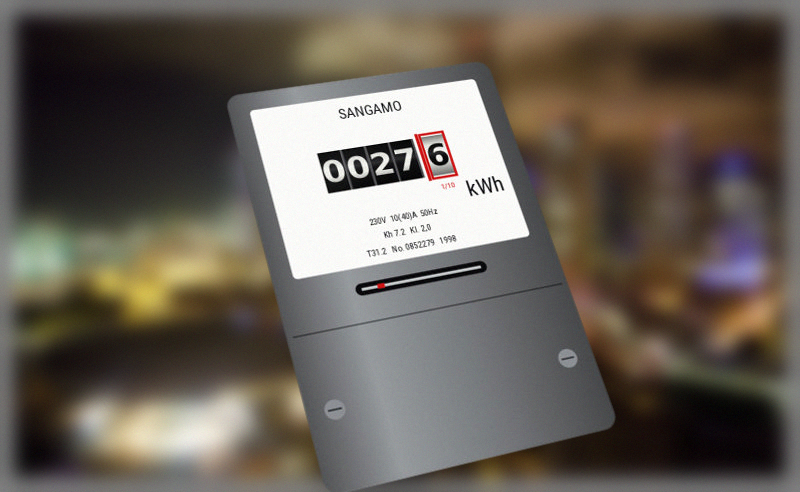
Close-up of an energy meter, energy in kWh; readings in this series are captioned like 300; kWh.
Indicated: 27.6; kWh
